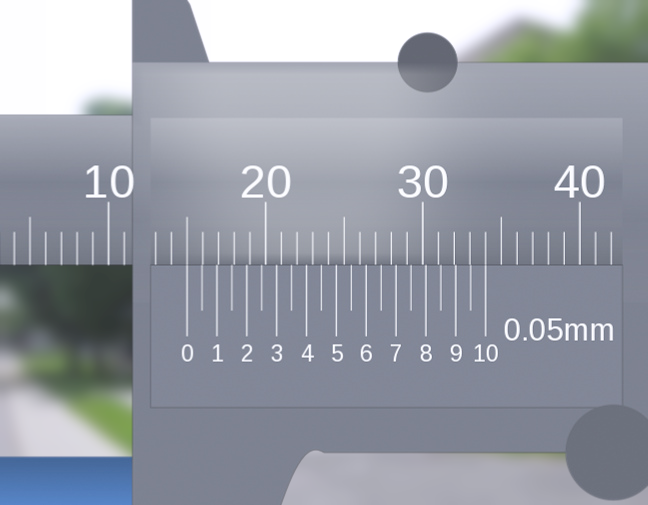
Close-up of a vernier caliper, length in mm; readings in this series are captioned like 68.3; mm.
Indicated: 15.0; mm
